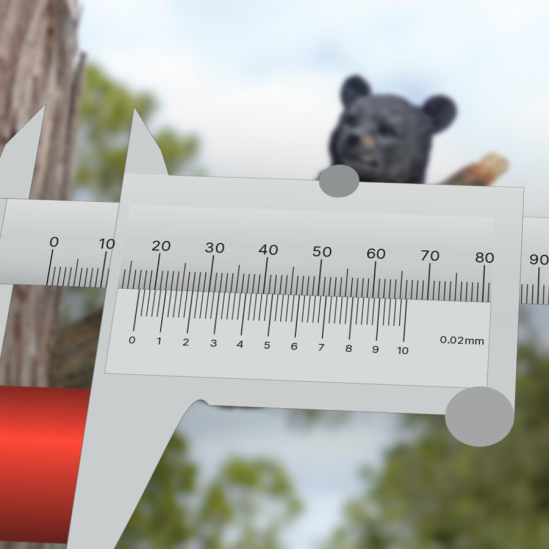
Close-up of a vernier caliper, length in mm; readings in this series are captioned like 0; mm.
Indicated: 17.2; mm
